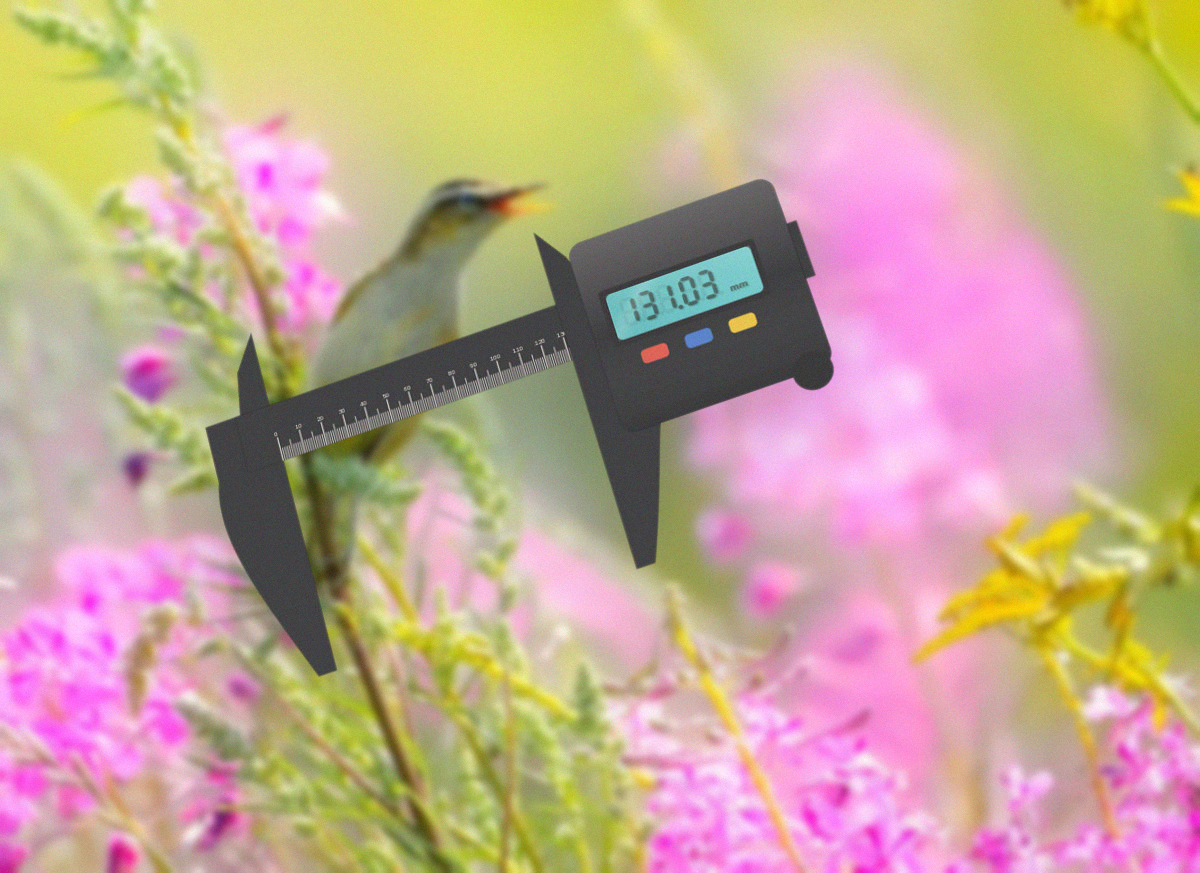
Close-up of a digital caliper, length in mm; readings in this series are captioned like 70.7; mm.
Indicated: 131.03; mm
